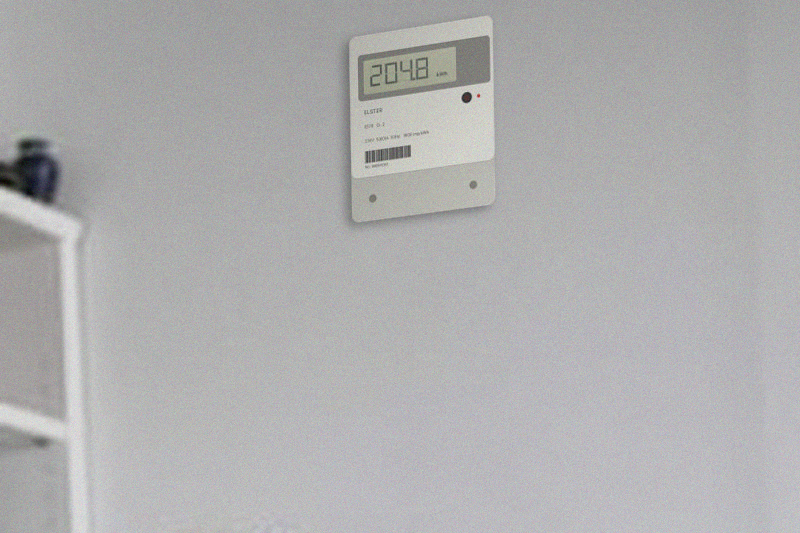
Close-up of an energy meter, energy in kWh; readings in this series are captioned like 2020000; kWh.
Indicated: 204.8; kWh
